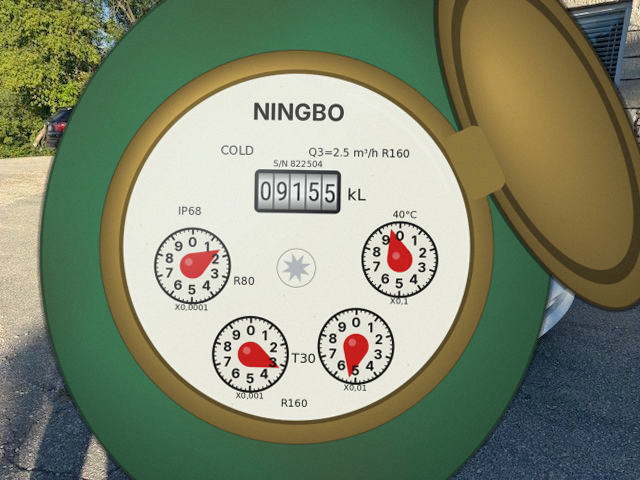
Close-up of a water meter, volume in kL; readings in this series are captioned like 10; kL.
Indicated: 9154.9531; kL
